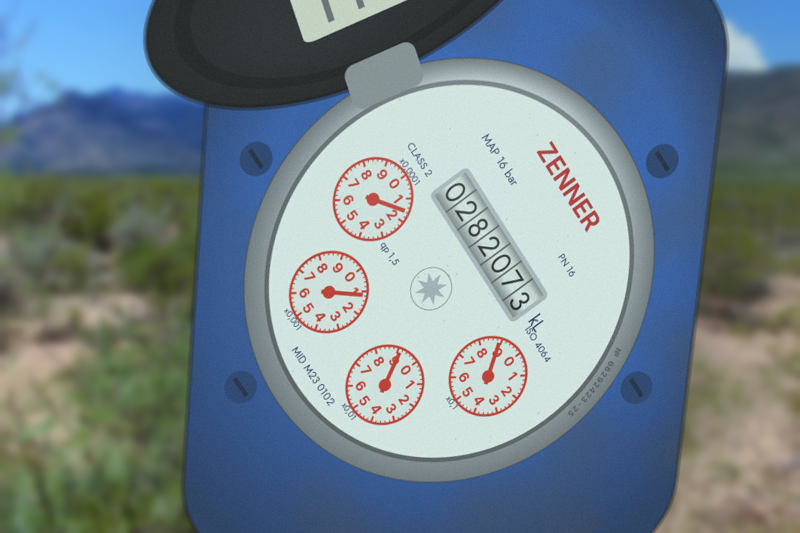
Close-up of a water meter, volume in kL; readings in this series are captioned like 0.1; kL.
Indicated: 282072.8911; kL
